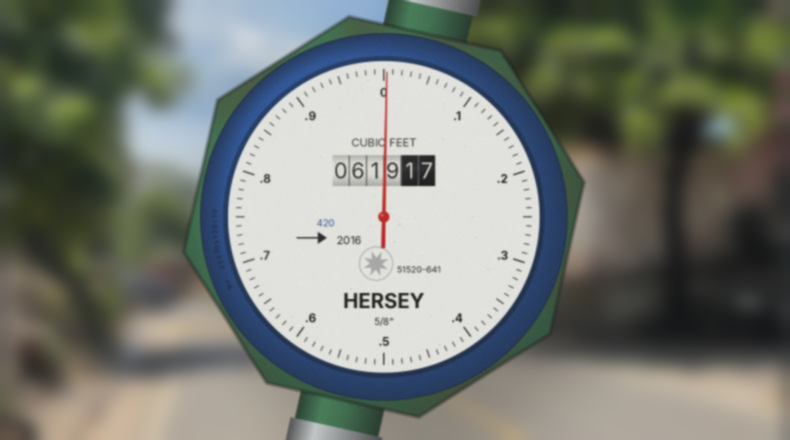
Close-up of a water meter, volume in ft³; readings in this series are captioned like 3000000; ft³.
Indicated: 61917.00; ft³
